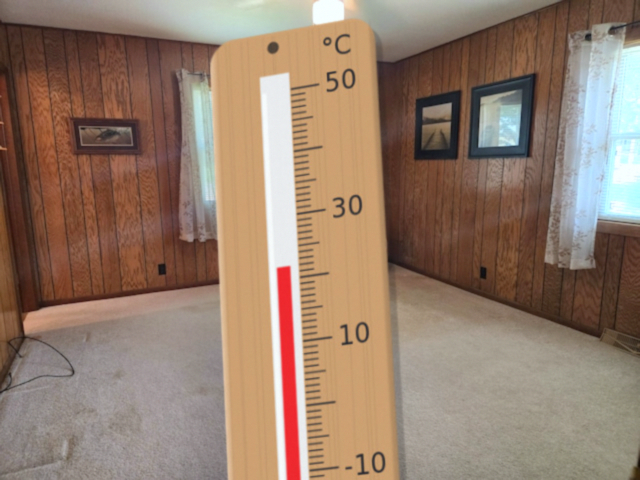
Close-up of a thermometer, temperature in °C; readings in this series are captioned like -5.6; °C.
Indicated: 22; °C
